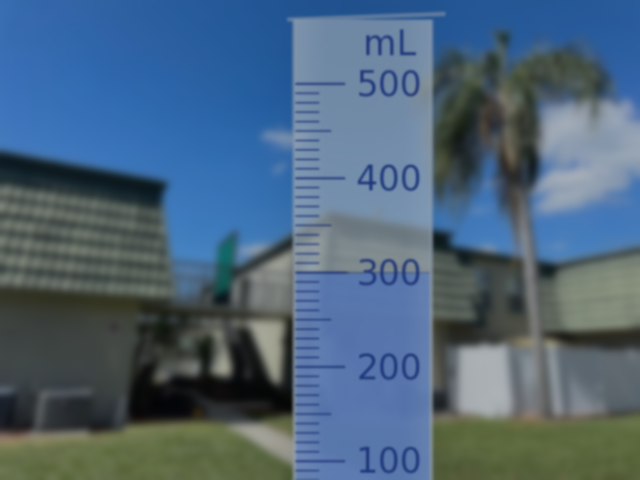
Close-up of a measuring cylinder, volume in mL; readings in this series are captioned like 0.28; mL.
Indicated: 300; mL
